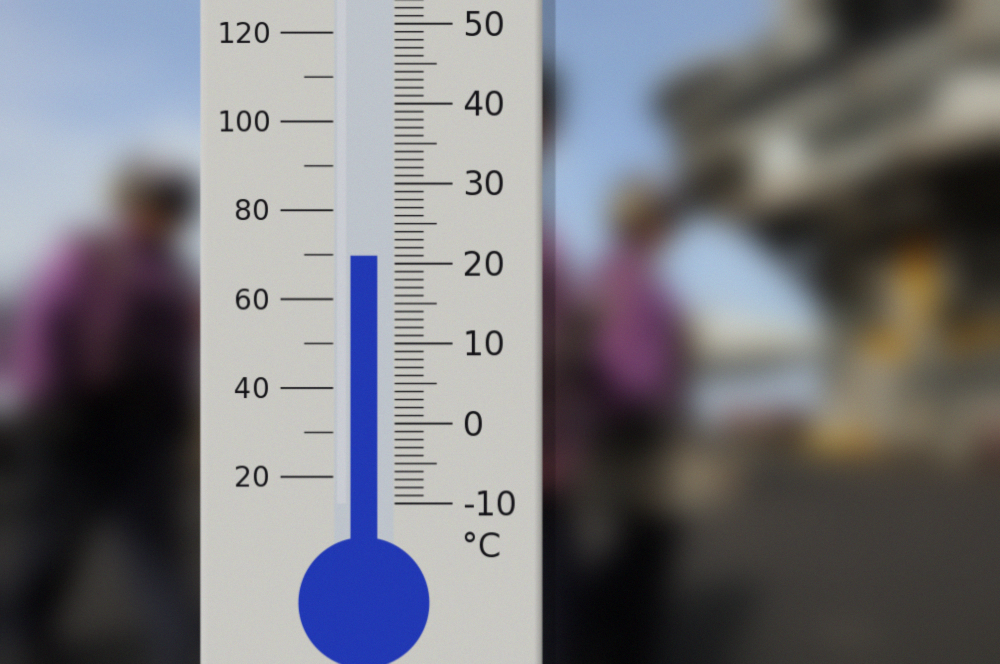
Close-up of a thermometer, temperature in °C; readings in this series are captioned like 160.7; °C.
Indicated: 21; °C
